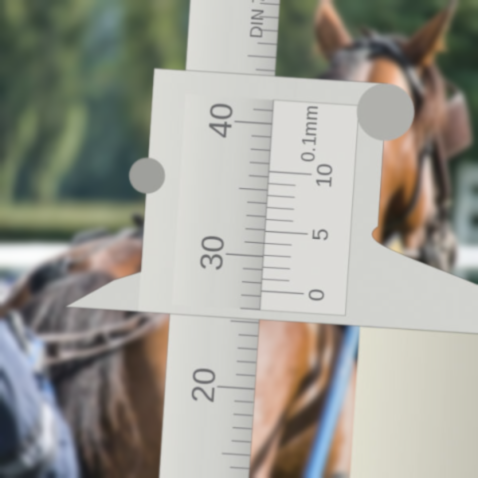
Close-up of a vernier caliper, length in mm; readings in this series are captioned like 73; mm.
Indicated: 27.4; mm
